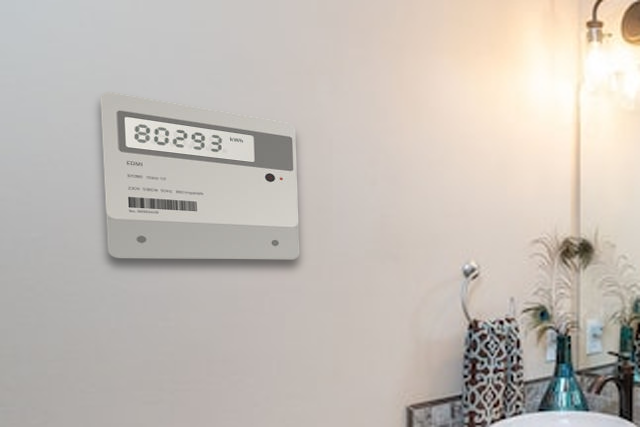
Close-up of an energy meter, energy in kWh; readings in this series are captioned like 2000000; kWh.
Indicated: 80293; kWh
